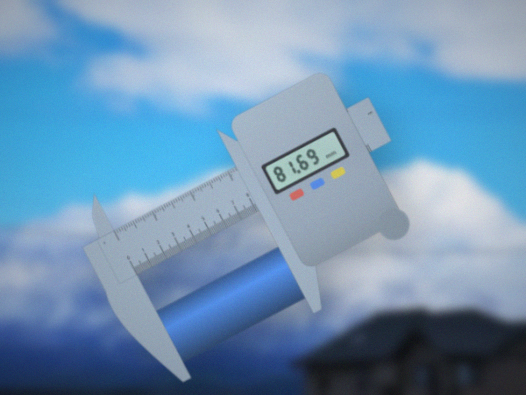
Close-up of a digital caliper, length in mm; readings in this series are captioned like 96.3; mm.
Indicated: 81.69; mm
